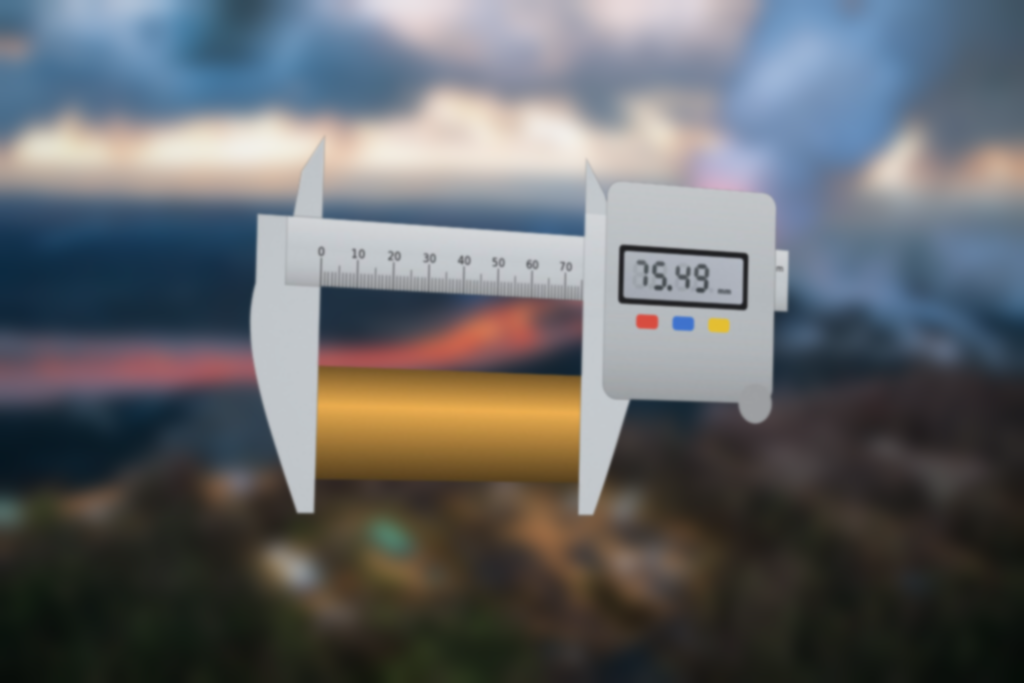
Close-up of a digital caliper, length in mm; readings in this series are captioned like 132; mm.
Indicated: 75.49; mm
